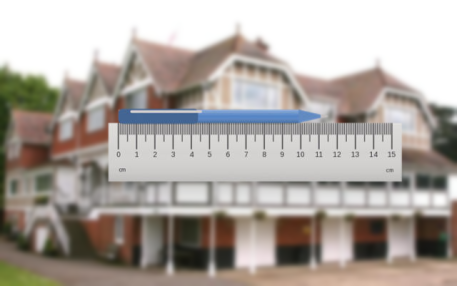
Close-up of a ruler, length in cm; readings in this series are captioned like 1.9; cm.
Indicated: 11.5; cm
